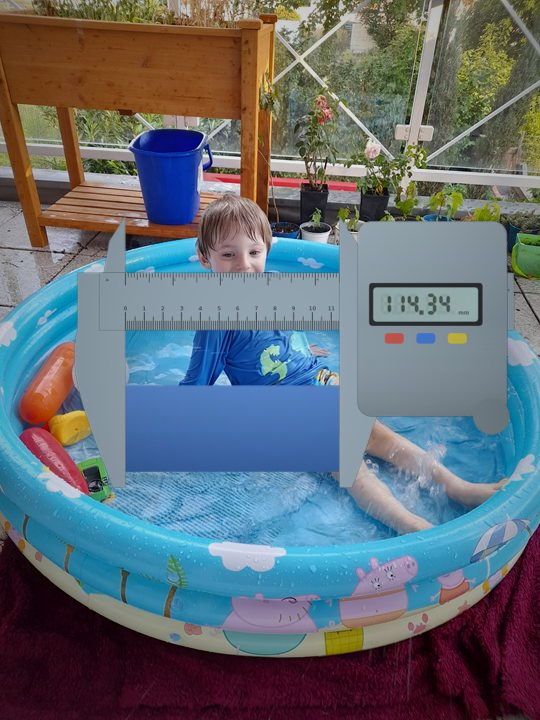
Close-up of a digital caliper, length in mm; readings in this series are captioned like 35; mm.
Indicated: 114.34; mm
